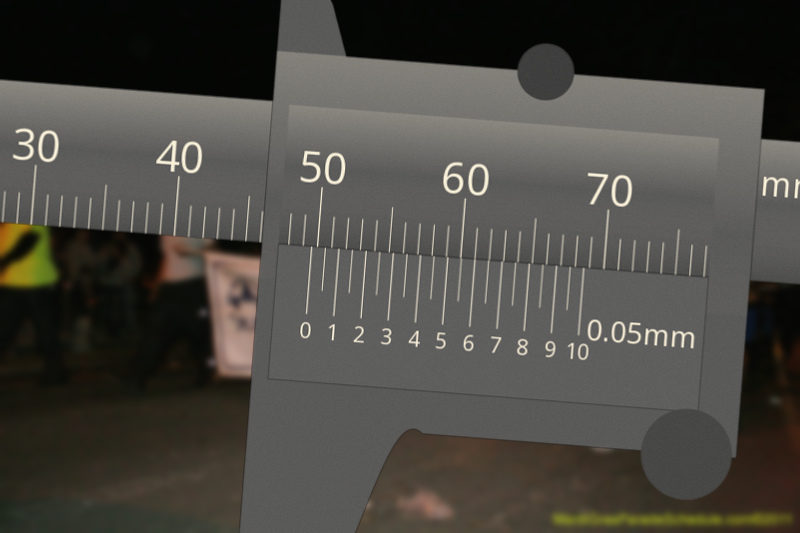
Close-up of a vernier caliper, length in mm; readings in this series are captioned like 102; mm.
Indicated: 49.6; mm
